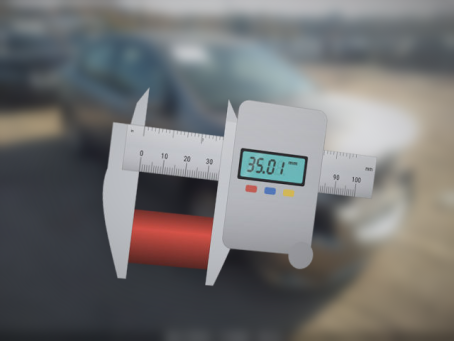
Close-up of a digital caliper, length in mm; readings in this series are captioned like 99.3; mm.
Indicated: 35.01; mm
